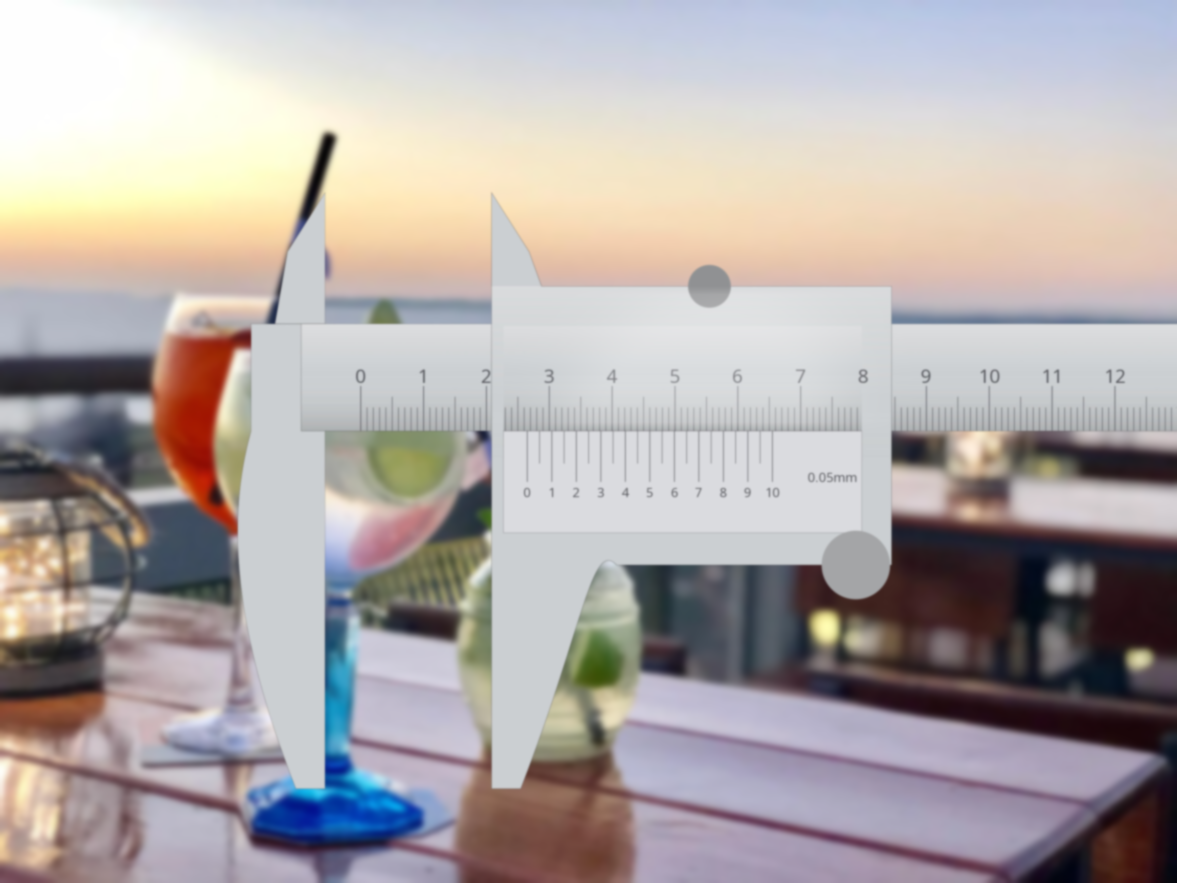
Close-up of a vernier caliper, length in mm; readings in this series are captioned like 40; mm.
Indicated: 26.5; mm
